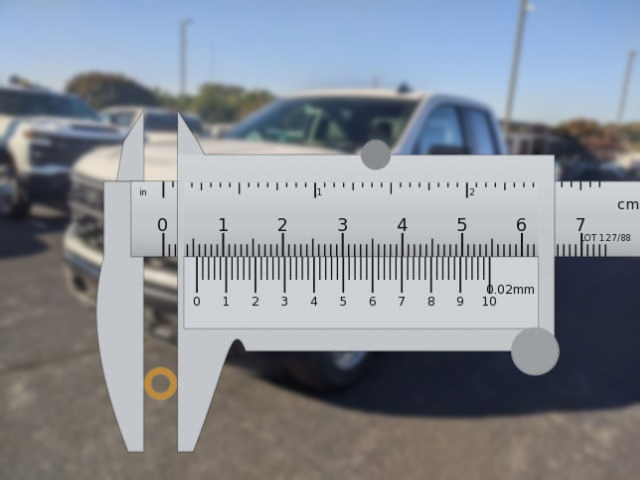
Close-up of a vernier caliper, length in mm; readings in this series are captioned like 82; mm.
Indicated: 5.6; mm
